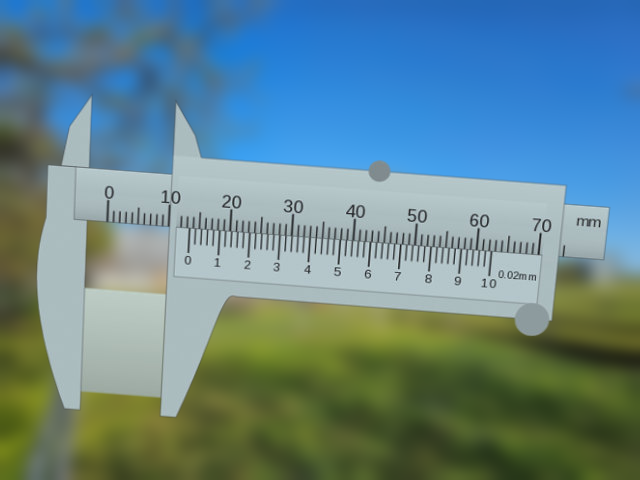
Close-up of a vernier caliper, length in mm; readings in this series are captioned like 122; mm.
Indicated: 13.4; mm
